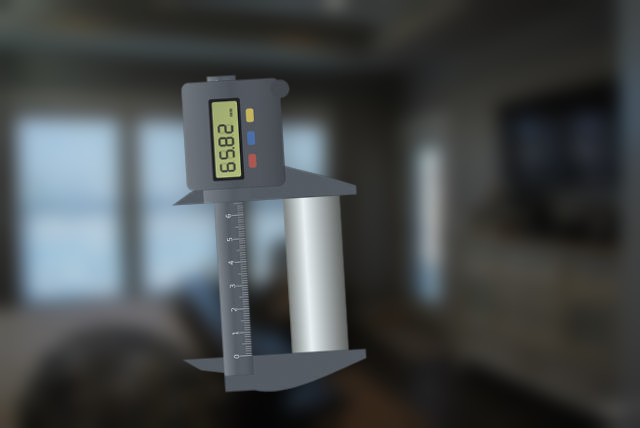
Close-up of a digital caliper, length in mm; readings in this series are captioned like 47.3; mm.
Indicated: 65.82; mm
